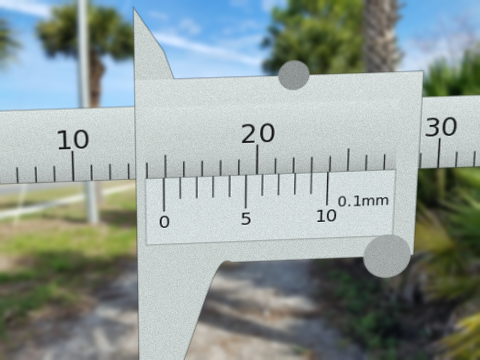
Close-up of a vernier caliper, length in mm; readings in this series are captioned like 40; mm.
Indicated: 14.9; mm
